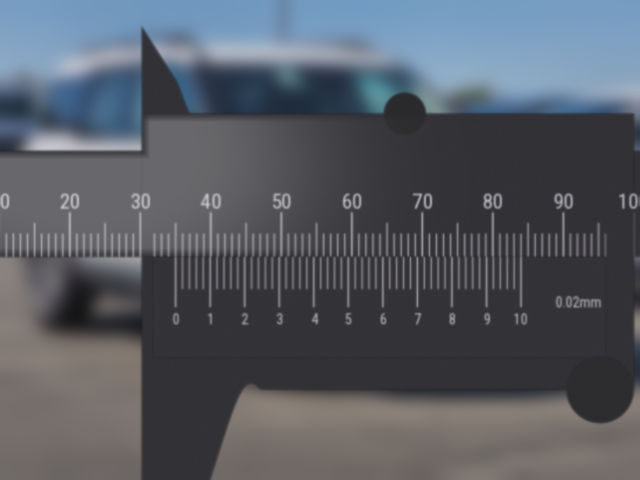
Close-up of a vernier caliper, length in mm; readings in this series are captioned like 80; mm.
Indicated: 35.0; mm
